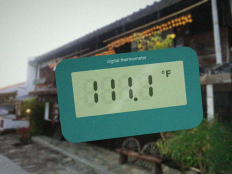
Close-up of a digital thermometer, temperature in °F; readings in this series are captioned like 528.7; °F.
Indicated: 111.1; °F
